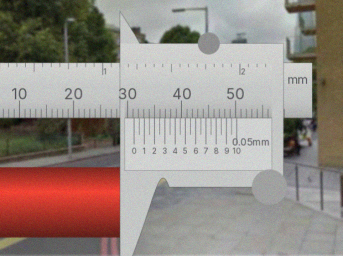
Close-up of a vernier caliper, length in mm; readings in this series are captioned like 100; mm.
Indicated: 31.2; mm
